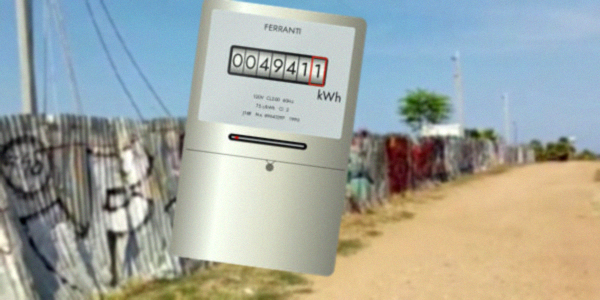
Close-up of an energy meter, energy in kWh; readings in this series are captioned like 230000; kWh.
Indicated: 4941.1; kWh
